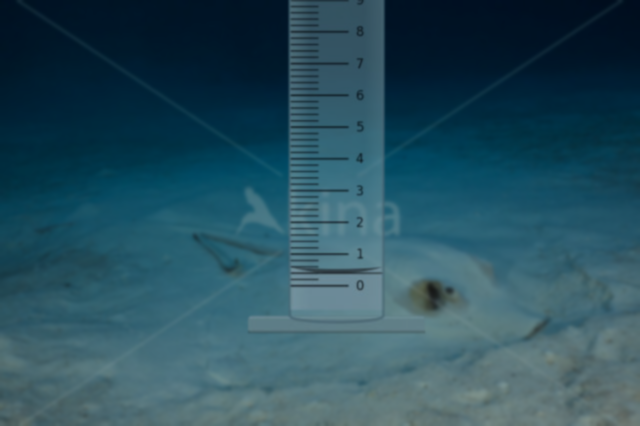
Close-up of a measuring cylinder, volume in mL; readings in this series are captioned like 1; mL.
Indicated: 0.4; mL
